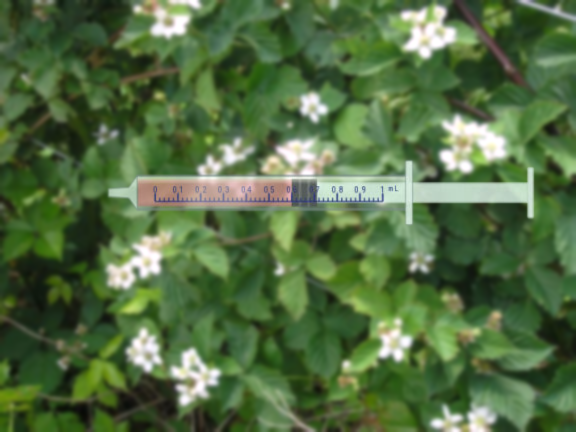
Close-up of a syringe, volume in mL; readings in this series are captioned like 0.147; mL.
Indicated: 0.6; mL
